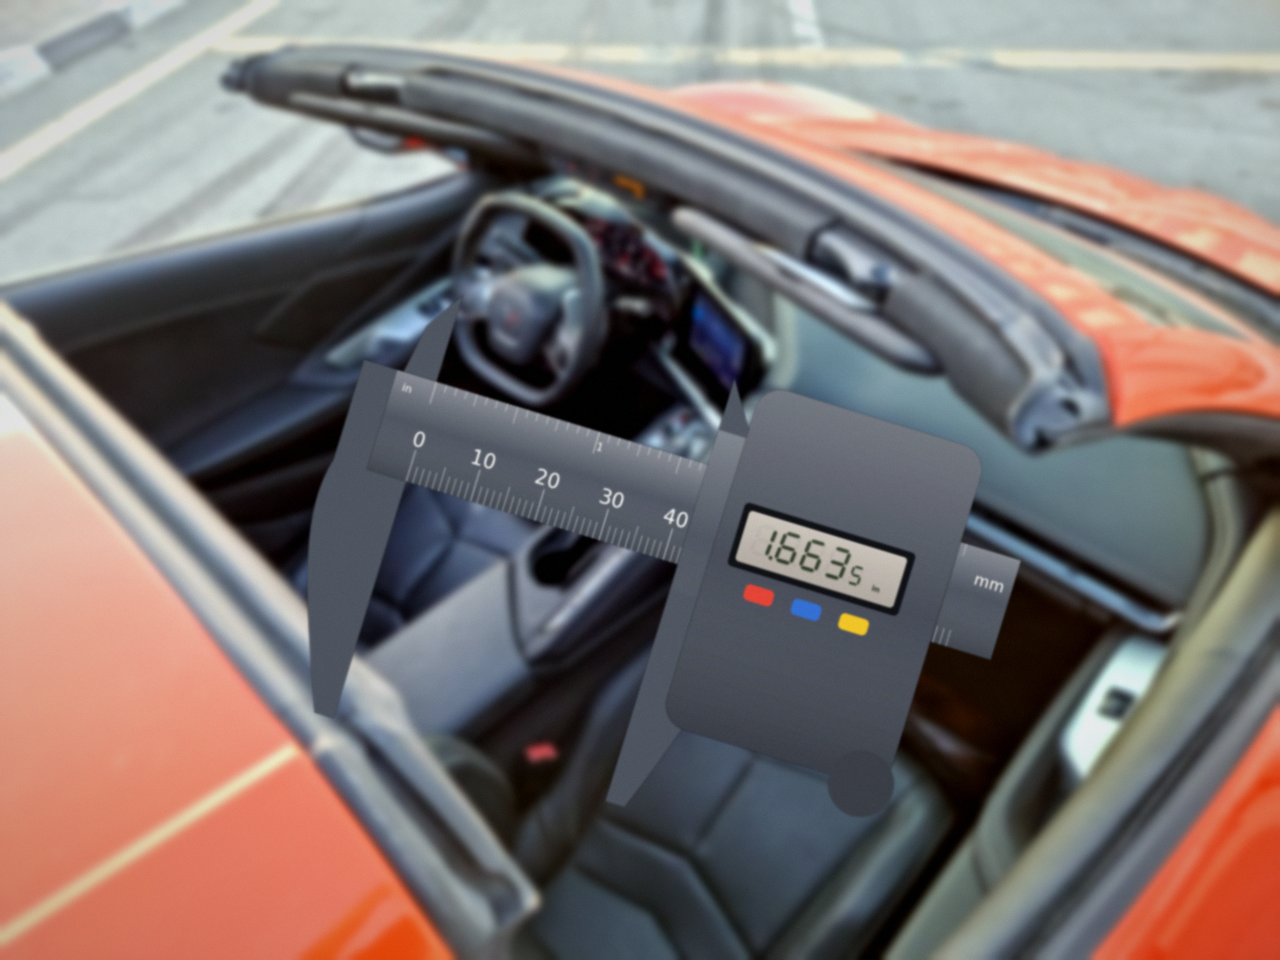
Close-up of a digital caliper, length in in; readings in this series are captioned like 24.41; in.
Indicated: 1.6635; in
